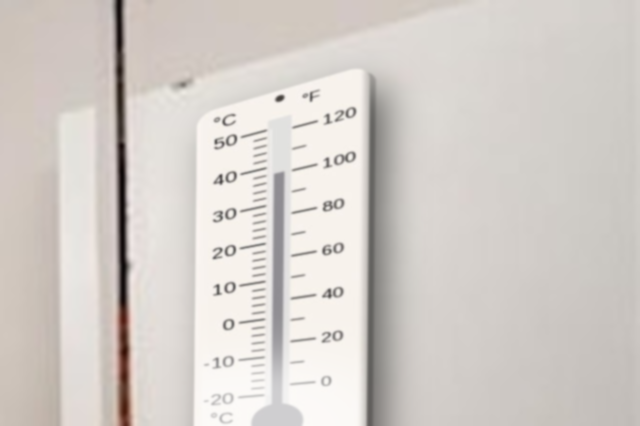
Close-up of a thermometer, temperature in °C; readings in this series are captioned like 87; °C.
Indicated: 38; °C
